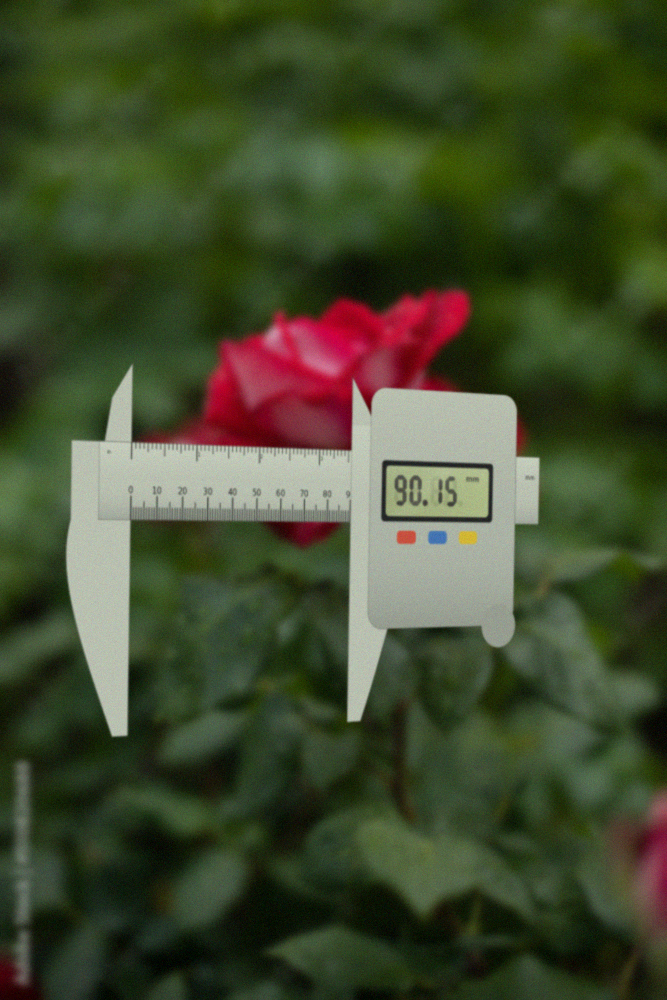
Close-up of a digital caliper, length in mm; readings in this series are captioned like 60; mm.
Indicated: 90.15; mm
